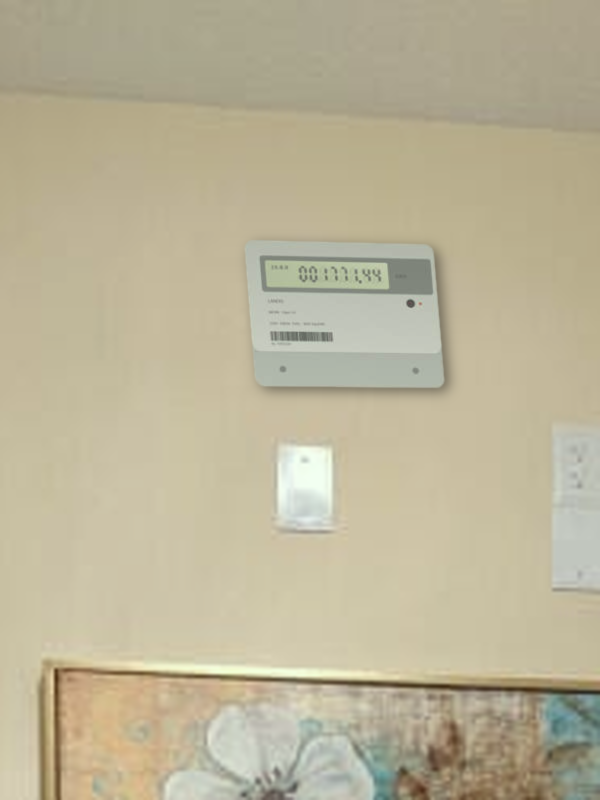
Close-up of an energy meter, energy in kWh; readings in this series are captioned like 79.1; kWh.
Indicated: 1771.44; kWh
